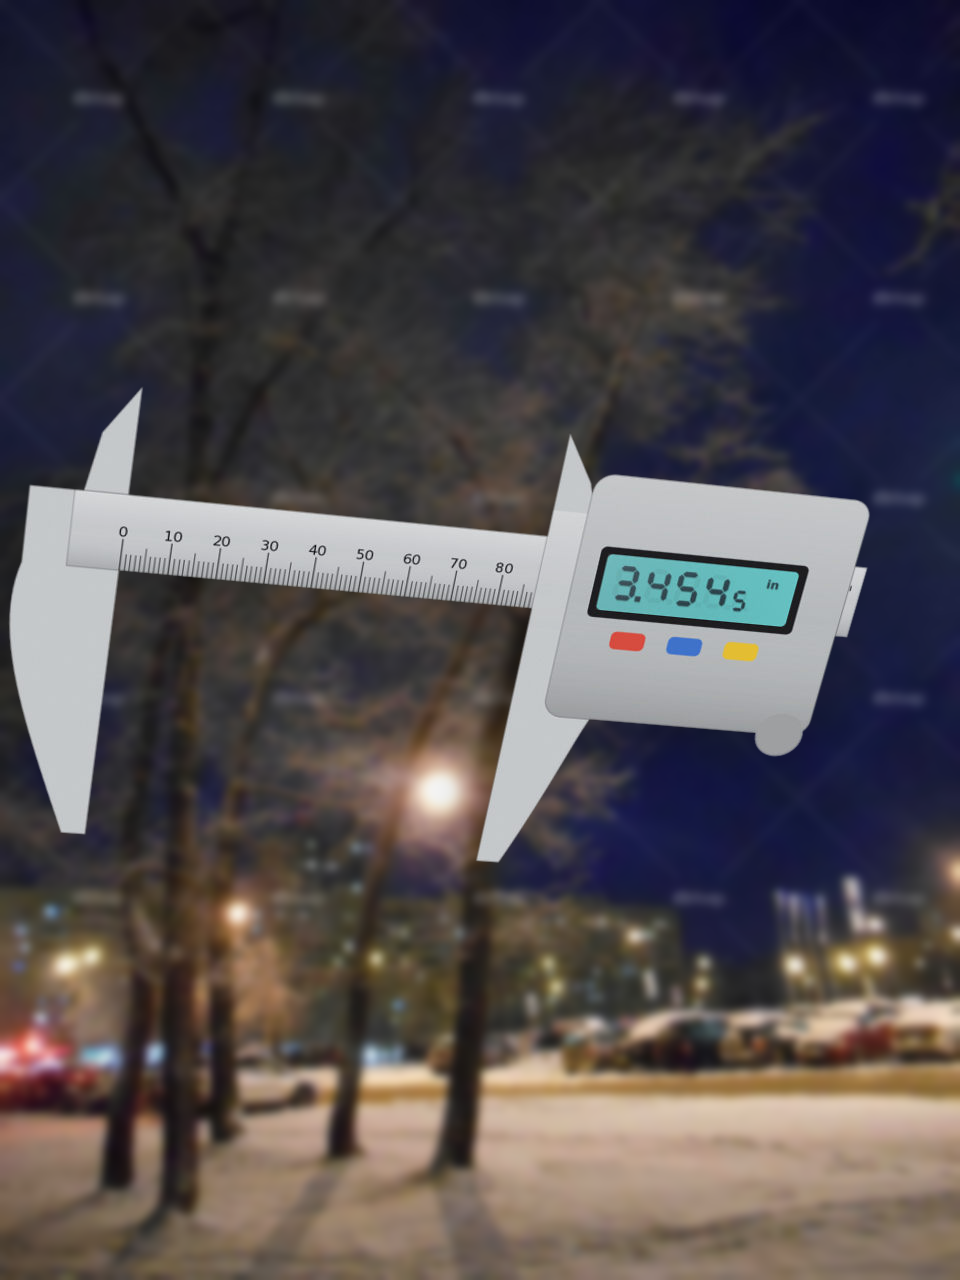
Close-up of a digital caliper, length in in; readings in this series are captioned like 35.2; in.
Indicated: 3.4545; in
